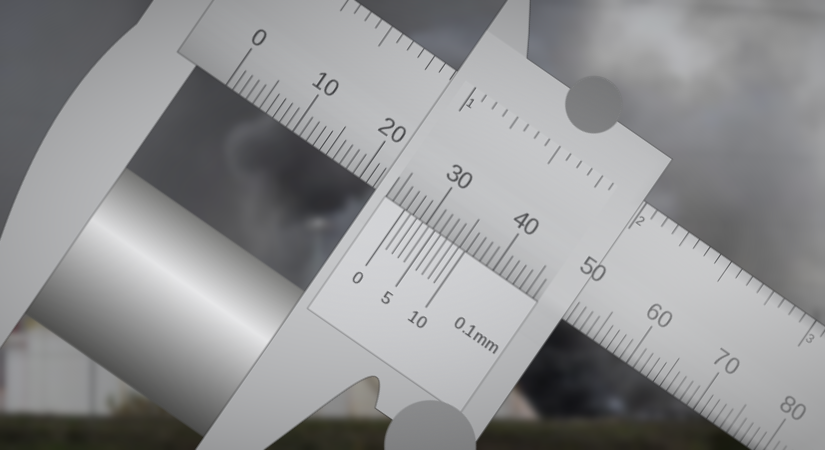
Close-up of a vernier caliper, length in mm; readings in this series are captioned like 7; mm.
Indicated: 26.8; mm
